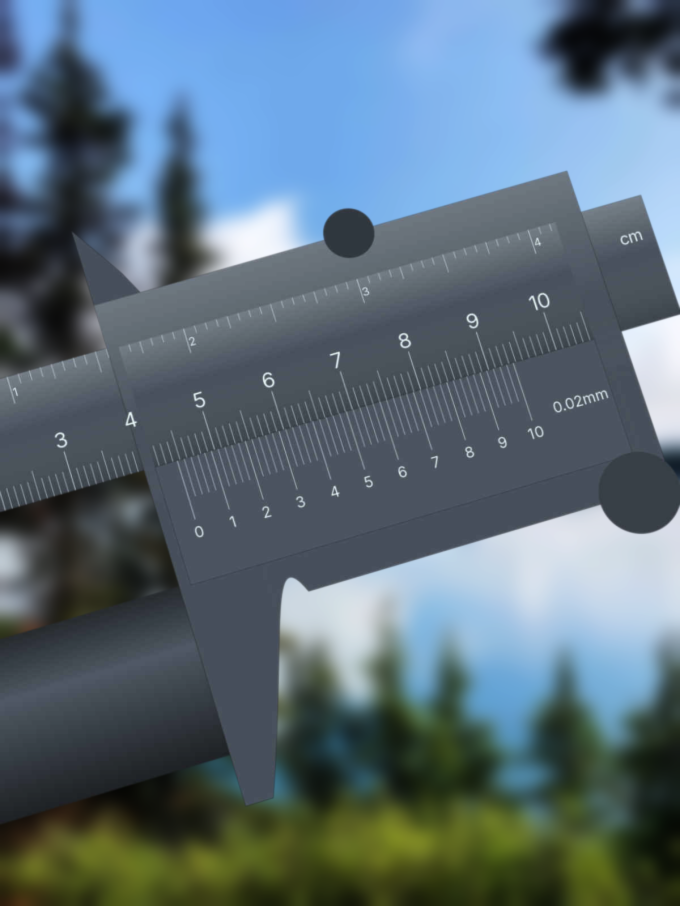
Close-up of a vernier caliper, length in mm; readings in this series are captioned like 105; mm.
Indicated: 44.6; mm
